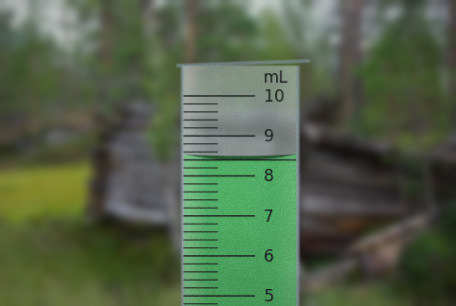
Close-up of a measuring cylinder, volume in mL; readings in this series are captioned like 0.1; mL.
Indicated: 8.4; mL
